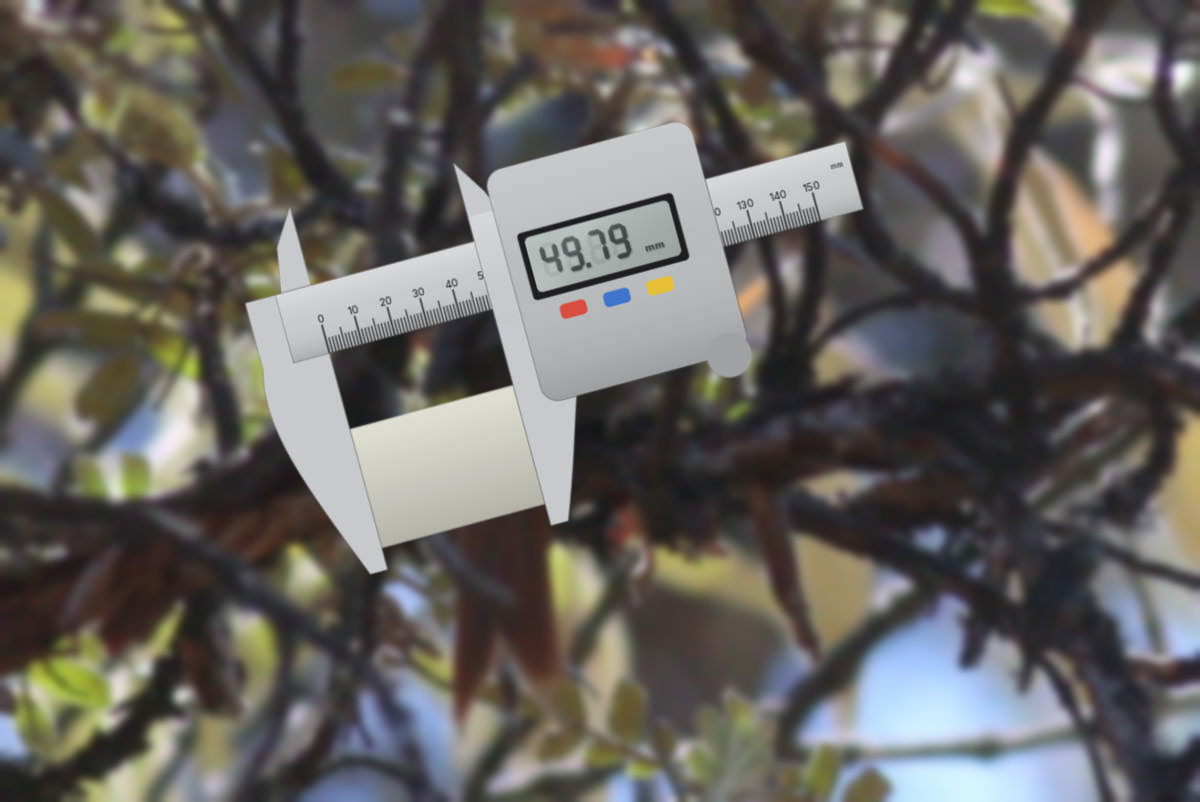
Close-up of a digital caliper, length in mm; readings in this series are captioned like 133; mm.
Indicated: 49.79; mm
